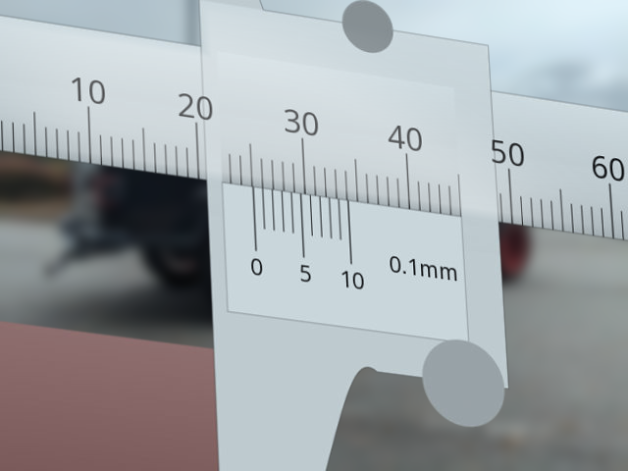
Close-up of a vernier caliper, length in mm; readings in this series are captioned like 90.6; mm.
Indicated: 25.1; mm
